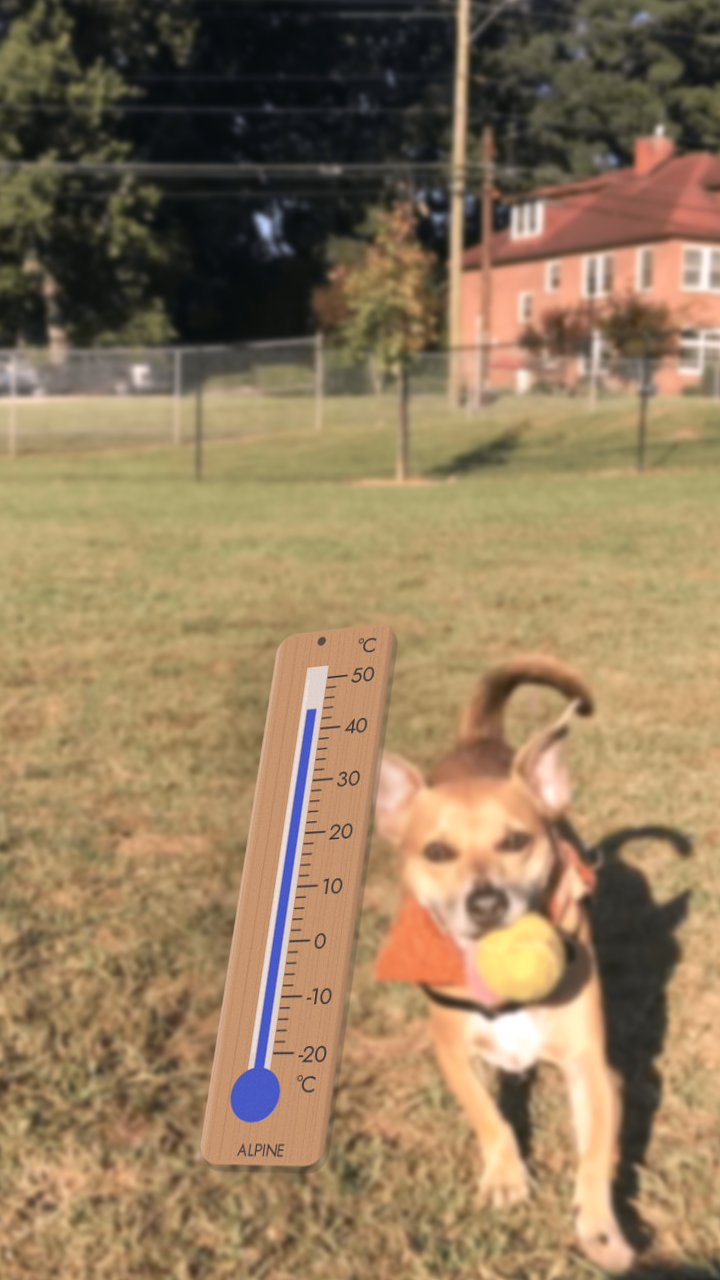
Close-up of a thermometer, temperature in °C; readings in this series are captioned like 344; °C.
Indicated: 44; °C
